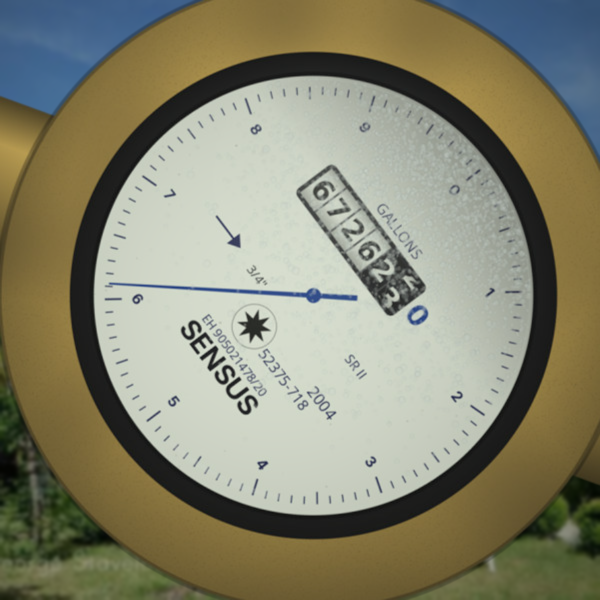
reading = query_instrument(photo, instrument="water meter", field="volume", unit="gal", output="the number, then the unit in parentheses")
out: 6726226.1 (gal)
